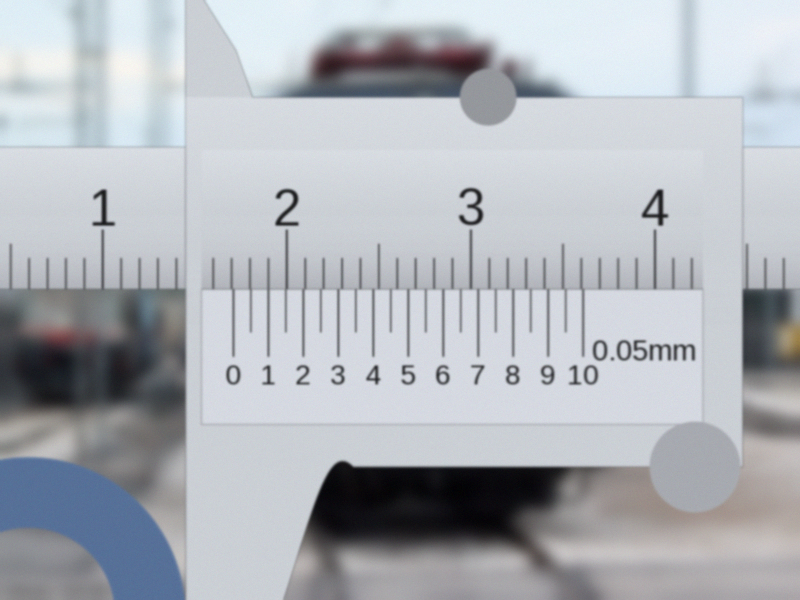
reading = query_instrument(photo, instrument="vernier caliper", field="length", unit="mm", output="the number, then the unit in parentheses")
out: 17.1 (mm)
